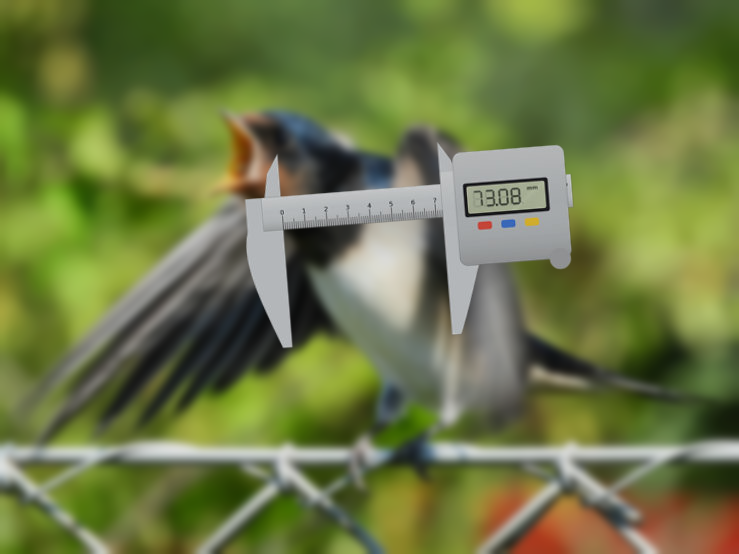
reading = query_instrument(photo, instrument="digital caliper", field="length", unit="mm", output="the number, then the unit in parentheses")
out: 73.08 (mm)
